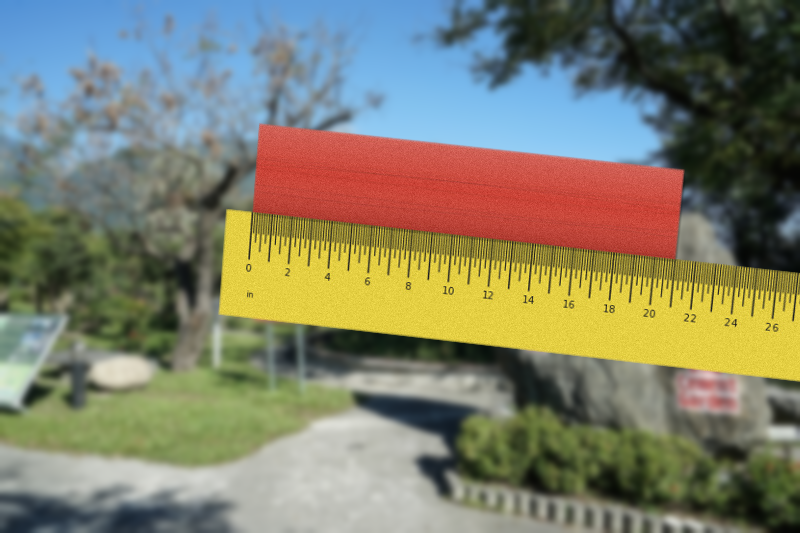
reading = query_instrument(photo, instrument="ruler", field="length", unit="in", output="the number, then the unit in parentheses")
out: 21 (in)
